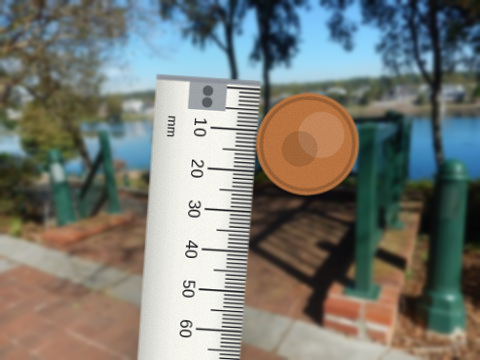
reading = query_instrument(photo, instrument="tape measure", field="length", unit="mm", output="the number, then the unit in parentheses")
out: 25 (mm)
